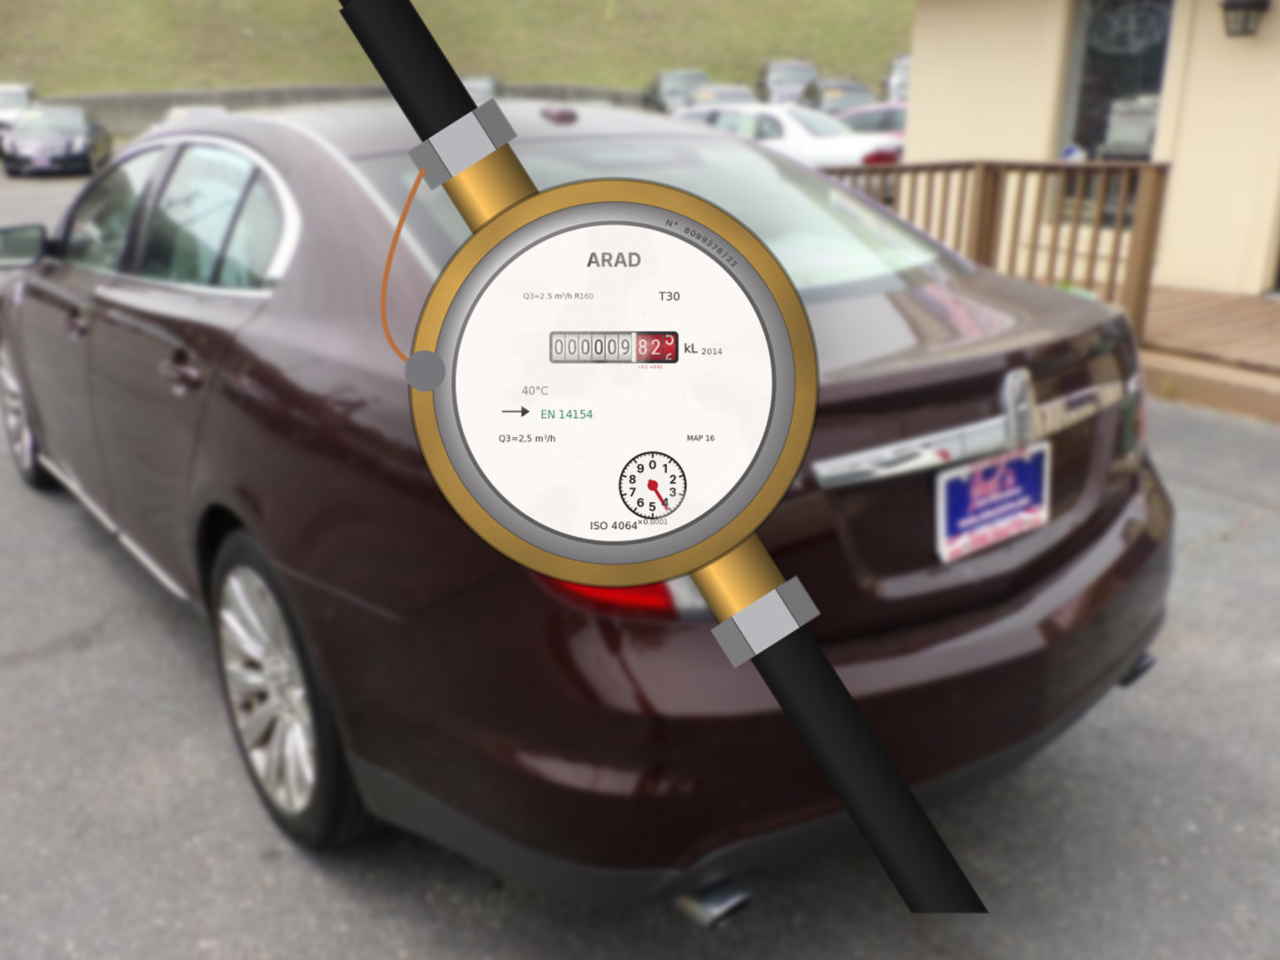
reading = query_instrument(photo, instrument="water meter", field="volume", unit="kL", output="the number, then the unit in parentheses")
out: 9.8254 (kL)
